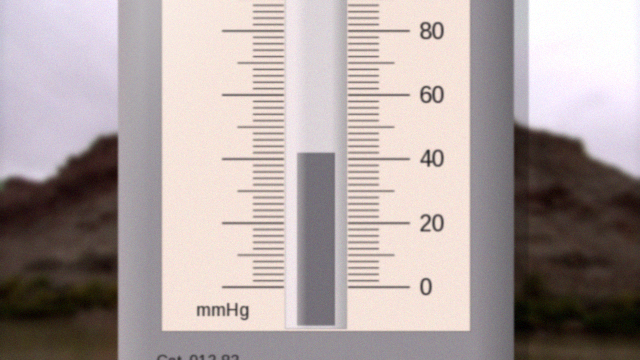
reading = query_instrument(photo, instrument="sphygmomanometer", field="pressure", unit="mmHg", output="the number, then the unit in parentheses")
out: 42 (mmHg)
